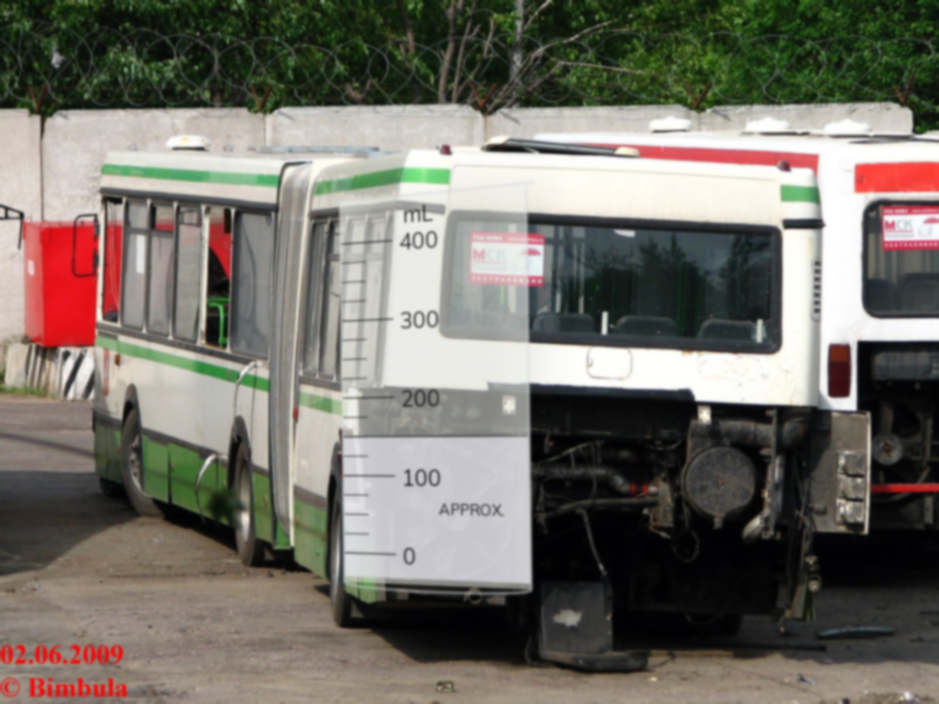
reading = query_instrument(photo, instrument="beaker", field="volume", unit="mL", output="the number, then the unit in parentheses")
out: 150 (mL)
